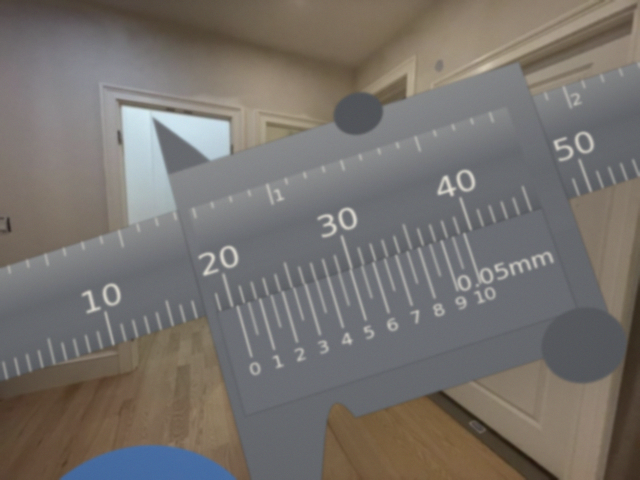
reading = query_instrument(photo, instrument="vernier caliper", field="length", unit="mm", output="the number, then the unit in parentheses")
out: 20.4 (mm)
